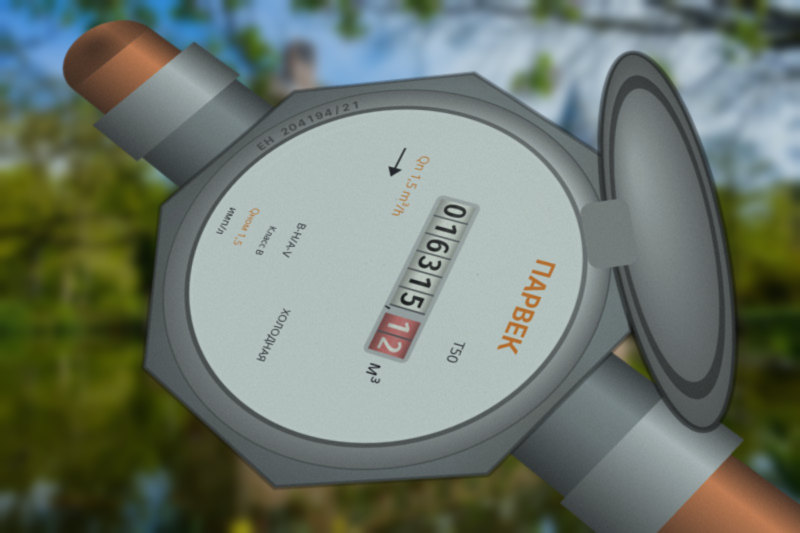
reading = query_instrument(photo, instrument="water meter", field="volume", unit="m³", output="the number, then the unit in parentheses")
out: 16315.12 (m³)
